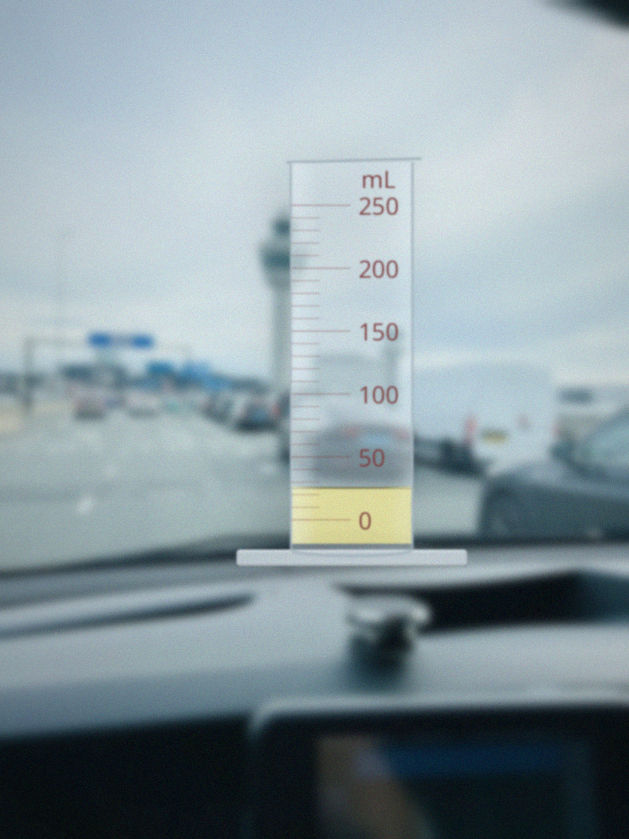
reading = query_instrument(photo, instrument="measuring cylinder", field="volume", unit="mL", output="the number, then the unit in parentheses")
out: 25 (mL)
